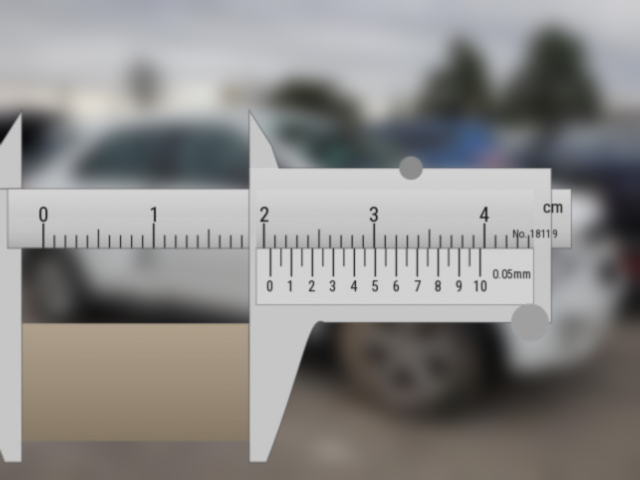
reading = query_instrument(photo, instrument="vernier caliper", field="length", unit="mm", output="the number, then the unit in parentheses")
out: 20.6 (mm)
